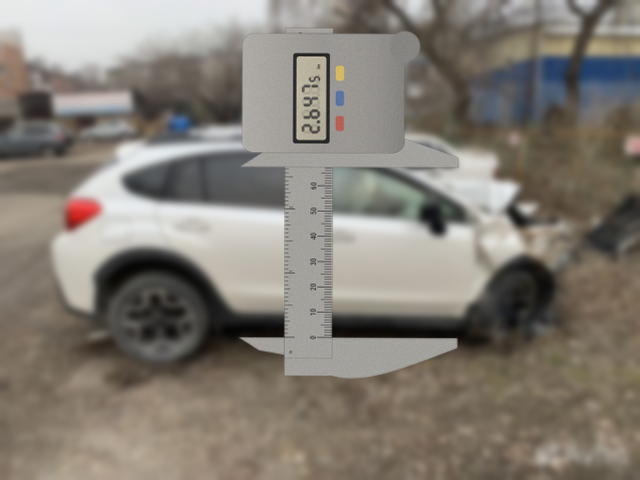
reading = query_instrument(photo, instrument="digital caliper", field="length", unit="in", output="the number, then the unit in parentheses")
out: 2.6475 (in)
